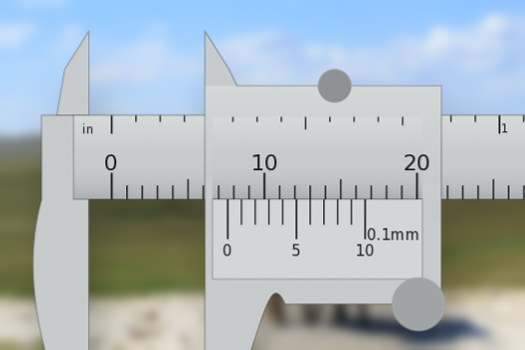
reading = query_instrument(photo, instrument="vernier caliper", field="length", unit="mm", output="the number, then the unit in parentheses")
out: 7.6 (mm)
